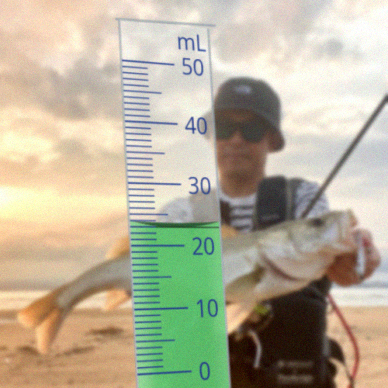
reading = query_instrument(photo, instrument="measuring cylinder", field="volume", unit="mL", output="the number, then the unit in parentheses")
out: 23 (mL)
